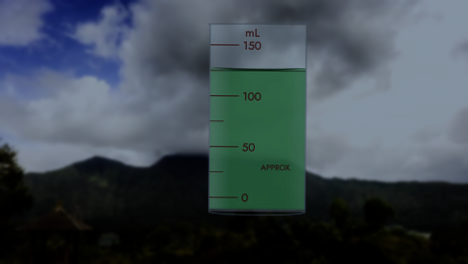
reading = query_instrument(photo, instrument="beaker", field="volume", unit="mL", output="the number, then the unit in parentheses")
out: 125 (mL)
